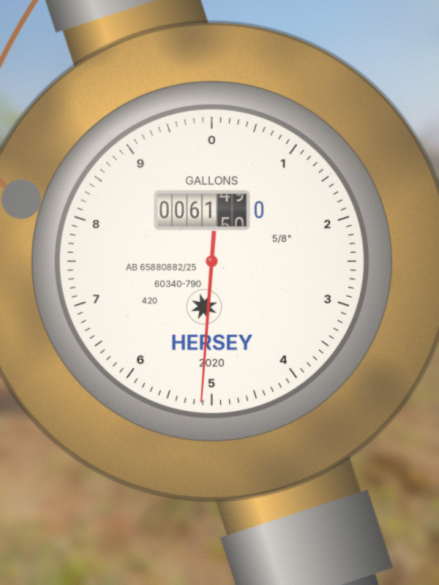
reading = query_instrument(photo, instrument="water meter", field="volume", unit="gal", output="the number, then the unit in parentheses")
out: 61495.1 (gal)
